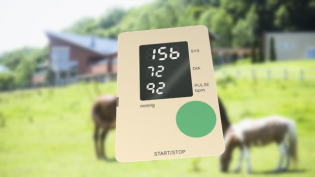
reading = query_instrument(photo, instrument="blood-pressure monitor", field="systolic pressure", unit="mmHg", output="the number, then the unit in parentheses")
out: 156 (mmHg)
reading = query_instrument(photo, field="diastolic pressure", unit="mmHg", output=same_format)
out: 72 (mmHg)
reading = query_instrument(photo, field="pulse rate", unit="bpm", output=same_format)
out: 92 (bpm)
